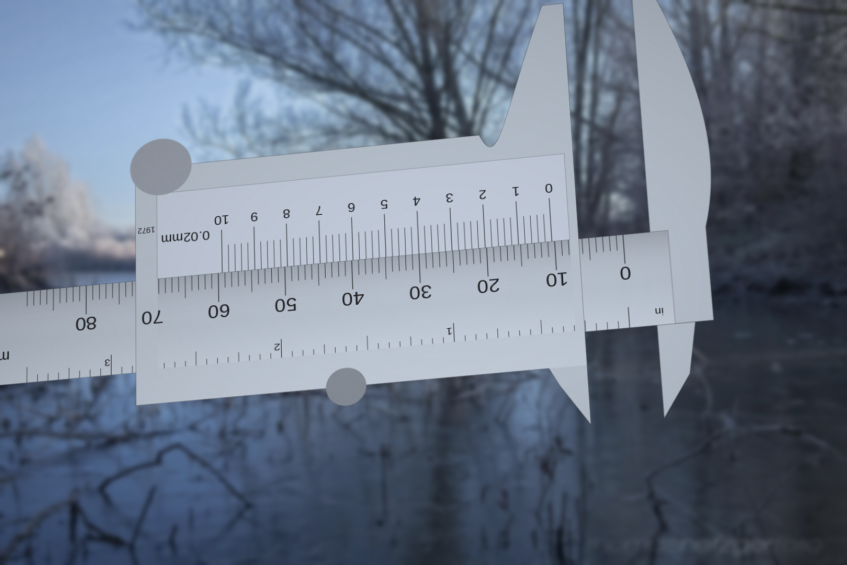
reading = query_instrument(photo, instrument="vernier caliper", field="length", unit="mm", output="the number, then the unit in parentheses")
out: 10.4 (mm)
